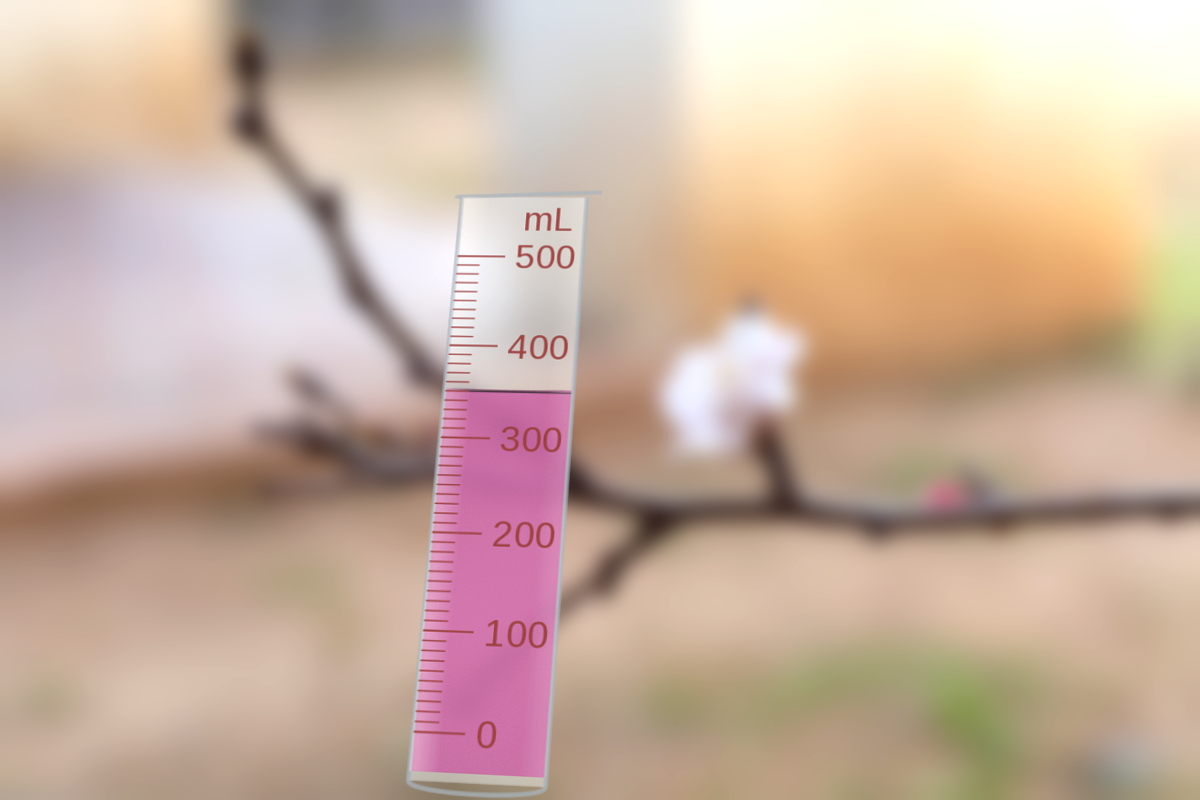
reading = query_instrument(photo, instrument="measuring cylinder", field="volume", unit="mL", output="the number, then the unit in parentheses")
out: 350 (mL)
